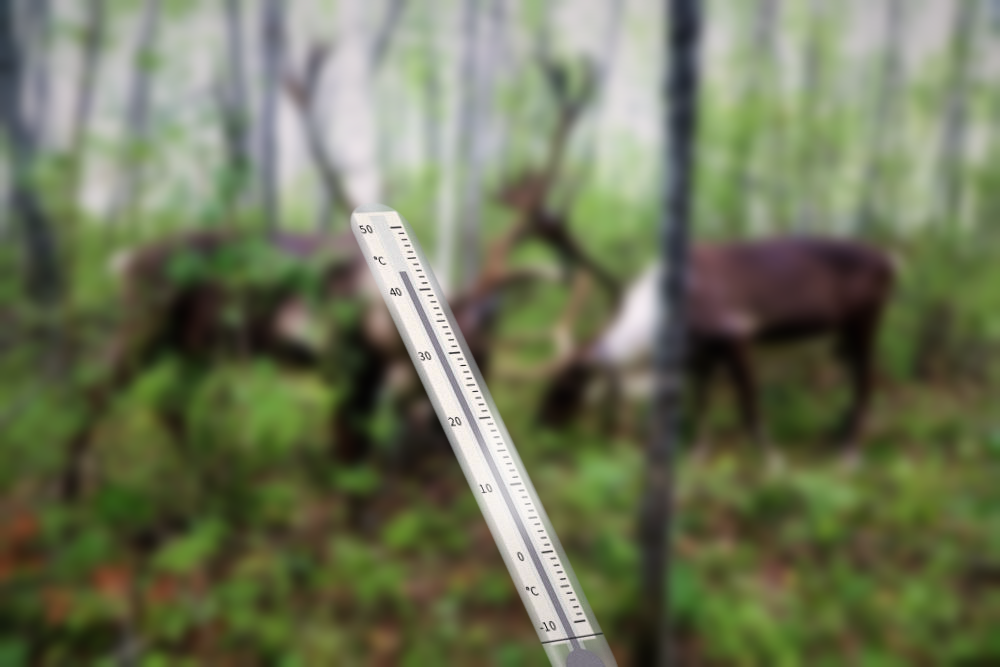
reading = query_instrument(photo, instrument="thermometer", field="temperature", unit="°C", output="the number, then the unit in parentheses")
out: 43 (°C)
